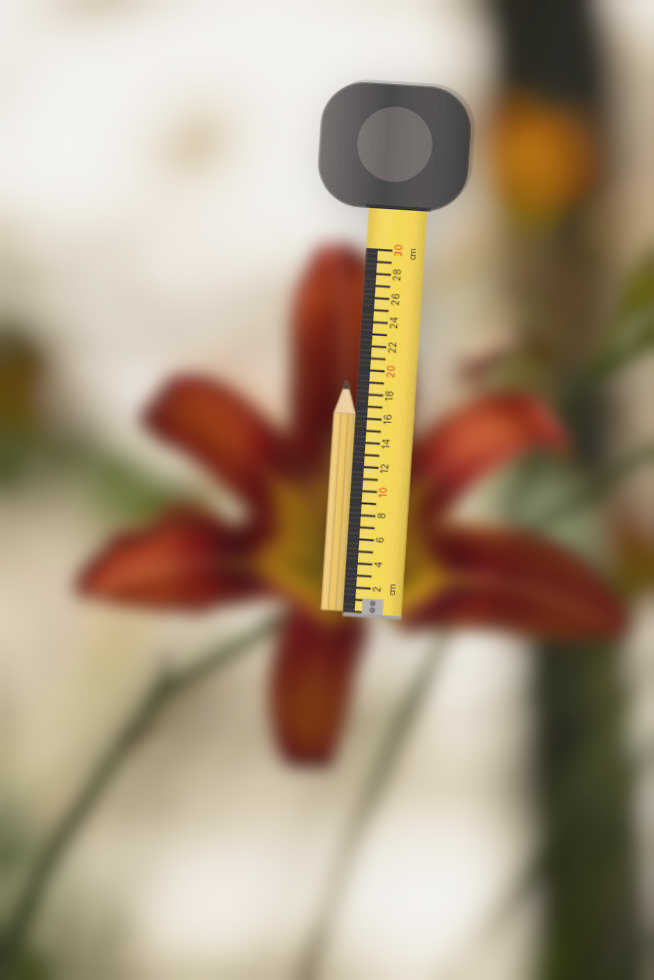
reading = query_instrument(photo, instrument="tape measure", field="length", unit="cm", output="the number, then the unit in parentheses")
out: 19 (cm)
